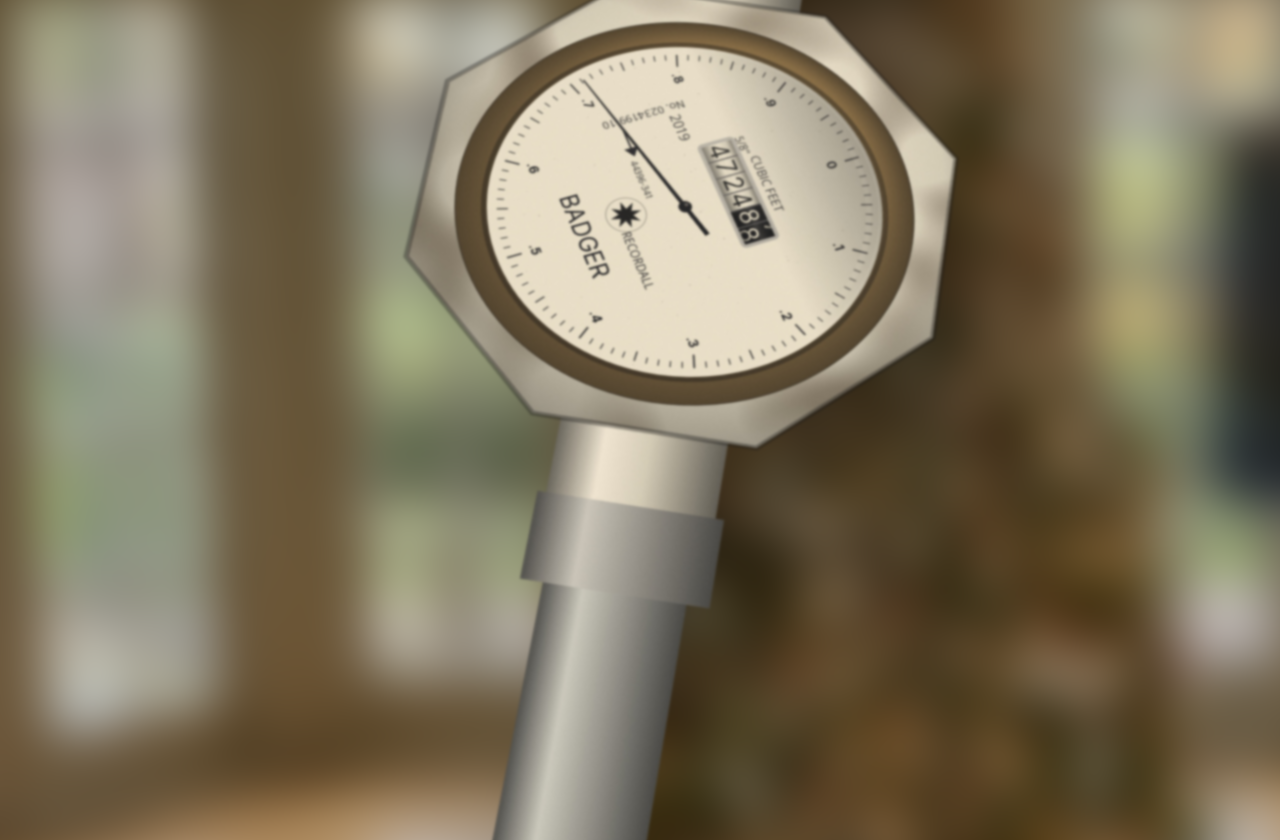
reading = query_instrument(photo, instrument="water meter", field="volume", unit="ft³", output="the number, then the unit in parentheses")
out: 472487.71 (ft³)
